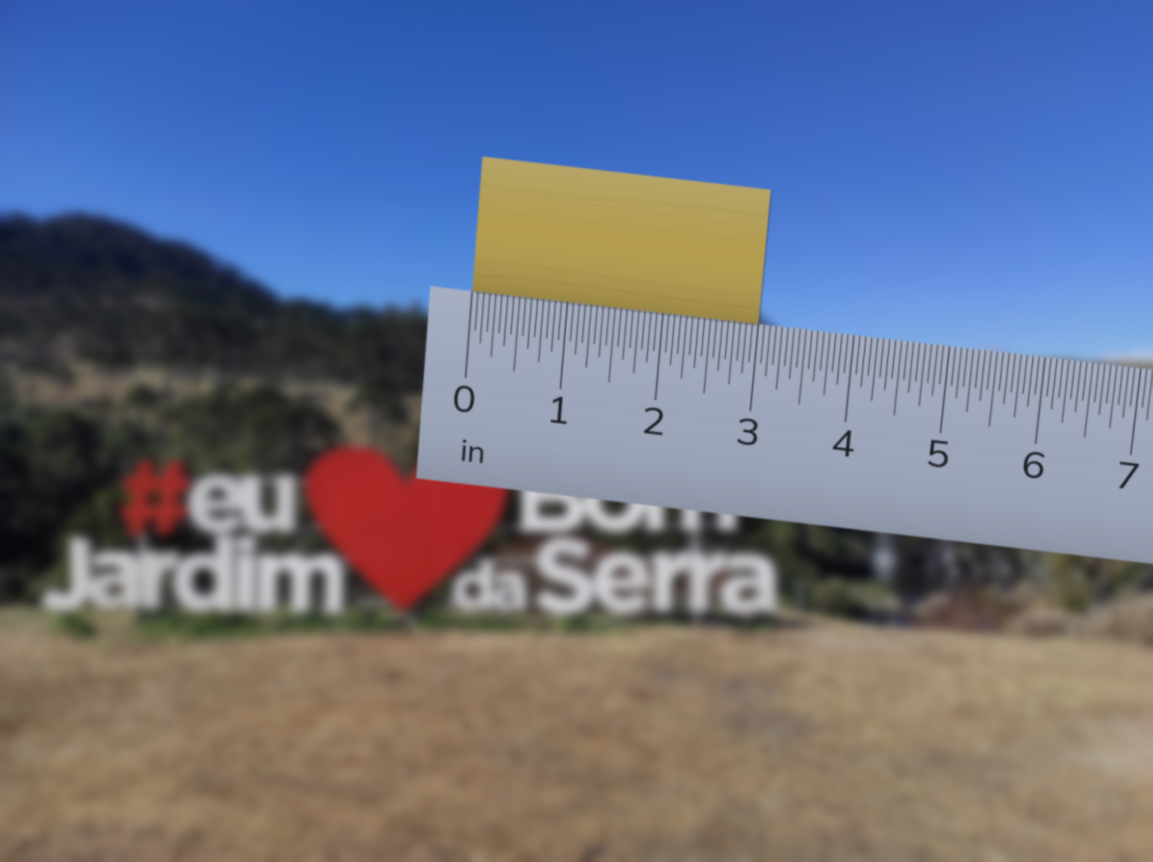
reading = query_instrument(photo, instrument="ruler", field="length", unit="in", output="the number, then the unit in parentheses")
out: 3 (in)
